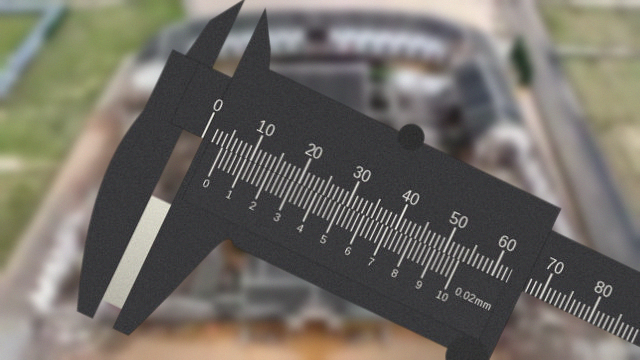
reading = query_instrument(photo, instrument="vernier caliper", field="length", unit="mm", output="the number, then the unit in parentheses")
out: 4.2 (mm)
